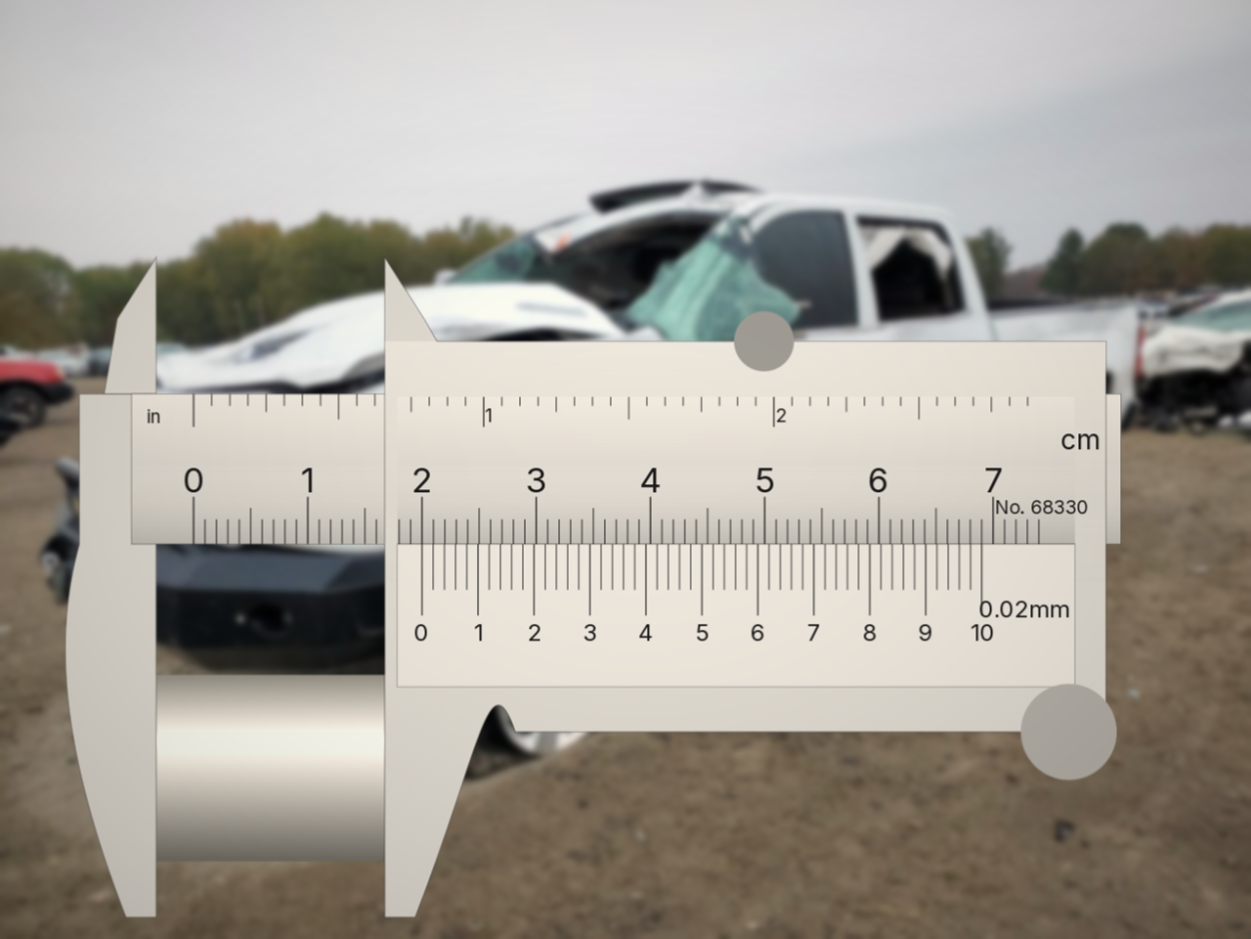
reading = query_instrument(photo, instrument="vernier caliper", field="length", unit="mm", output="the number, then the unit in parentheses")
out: 20.0 (mm)
